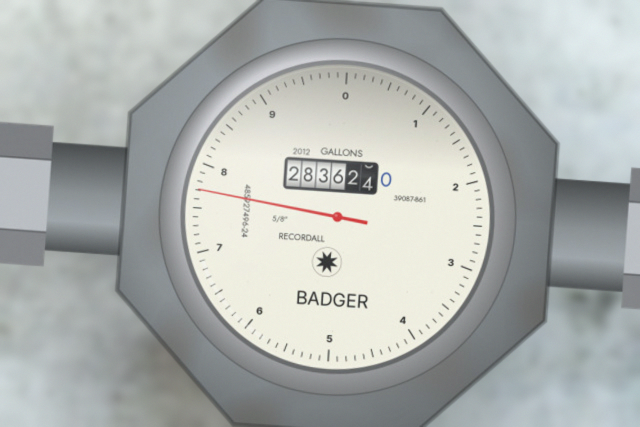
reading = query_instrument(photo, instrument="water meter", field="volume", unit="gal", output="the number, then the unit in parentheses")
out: 2836237.7 (gal)
